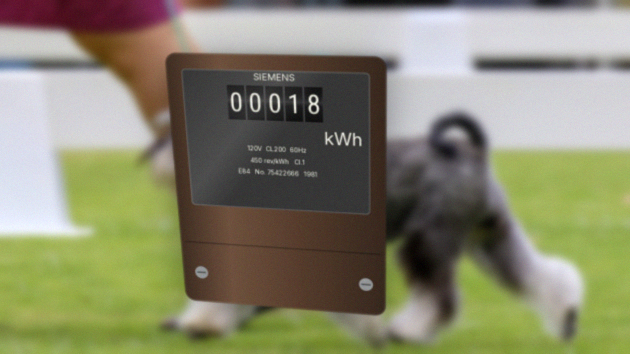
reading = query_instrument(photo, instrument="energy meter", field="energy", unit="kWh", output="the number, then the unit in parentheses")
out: 18 (kWh)
